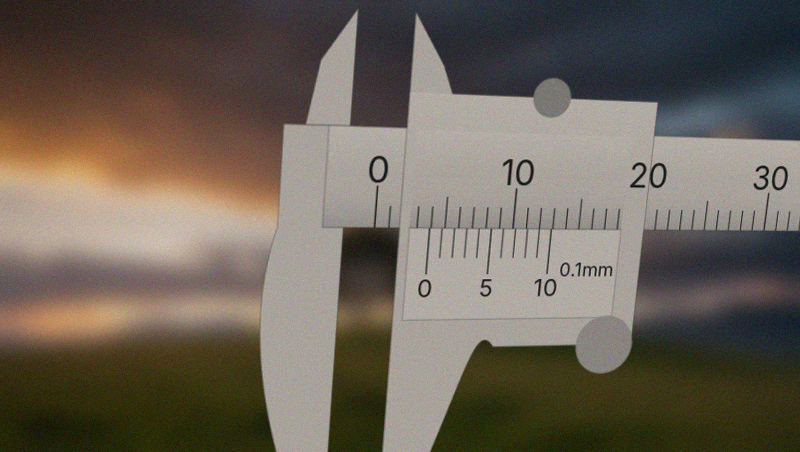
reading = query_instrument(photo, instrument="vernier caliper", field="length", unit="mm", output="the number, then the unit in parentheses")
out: 3.9 (mm)
